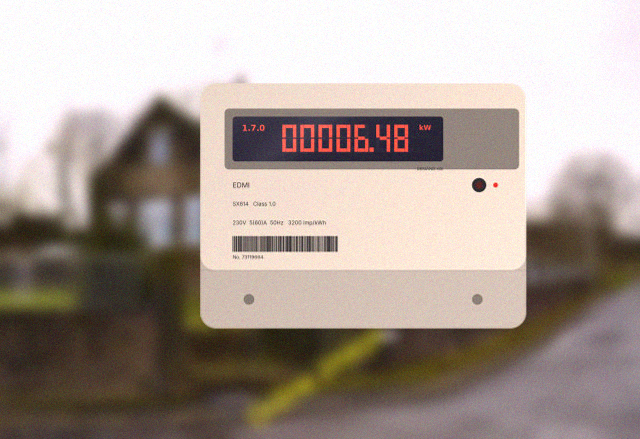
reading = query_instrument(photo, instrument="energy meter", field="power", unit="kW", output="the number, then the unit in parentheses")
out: 6.48 (kW)
